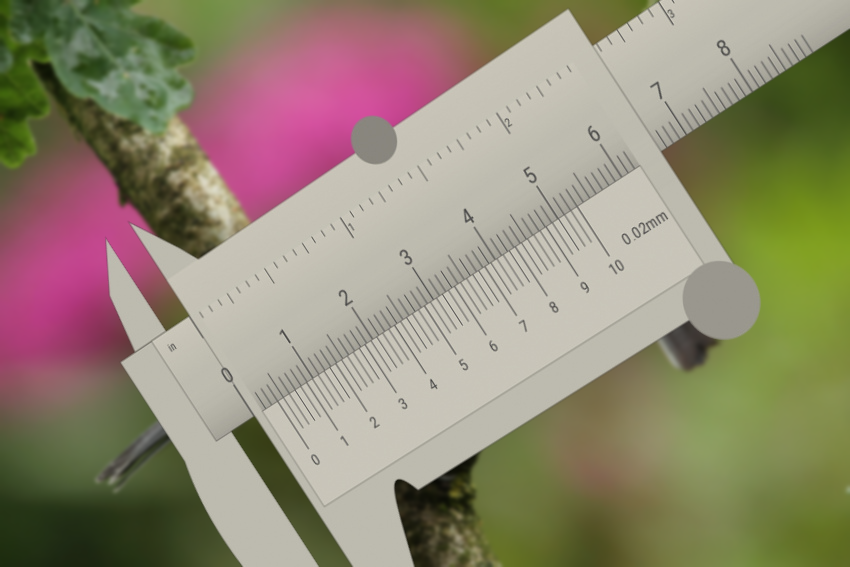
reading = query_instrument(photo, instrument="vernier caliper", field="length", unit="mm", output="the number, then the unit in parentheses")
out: 4.0 (mm)
